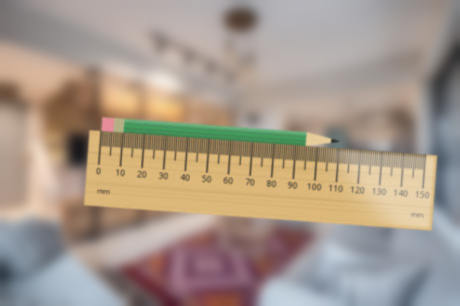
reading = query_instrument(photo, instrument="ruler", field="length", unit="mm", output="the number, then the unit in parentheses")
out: 110 (mm)
